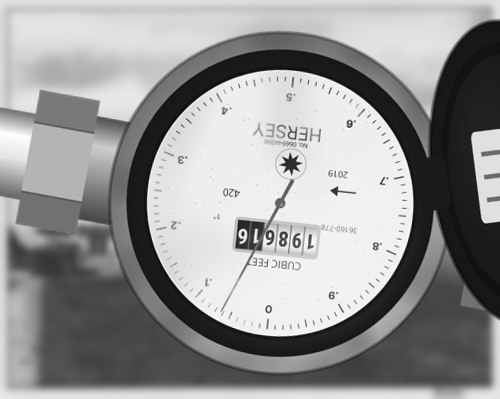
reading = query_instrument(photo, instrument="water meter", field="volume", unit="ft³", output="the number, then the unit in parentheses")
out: 198616.06 (ft³)
